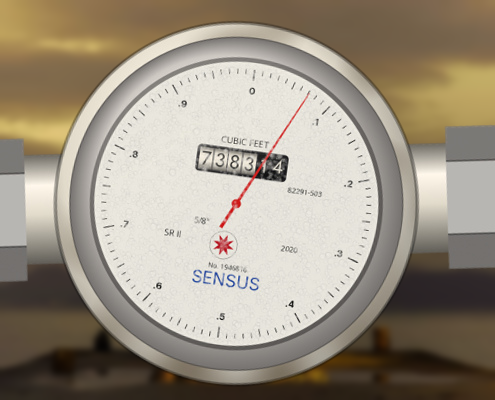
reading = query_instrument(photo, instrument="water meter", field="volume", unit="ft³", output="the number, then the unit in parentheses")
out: 738314.07 (ft³)
